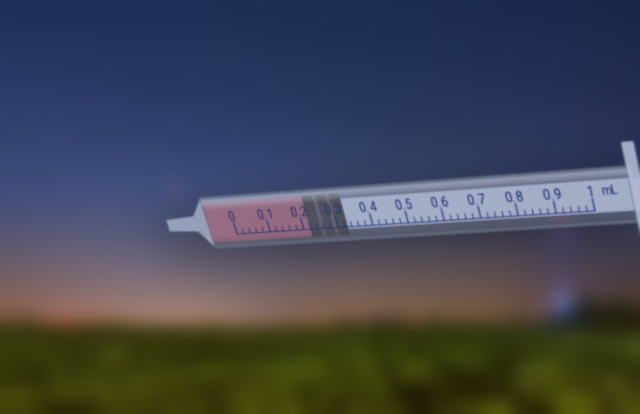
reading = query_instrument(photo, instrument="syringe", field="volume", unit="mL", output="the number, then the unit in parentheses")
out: 0.22 (mL)
